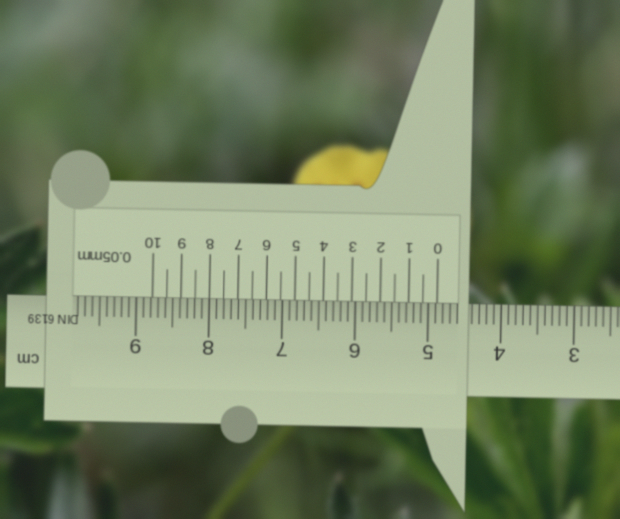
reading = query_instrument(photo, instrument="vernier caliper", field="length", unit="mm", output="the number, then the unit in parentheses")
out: 48.8 (mm)
